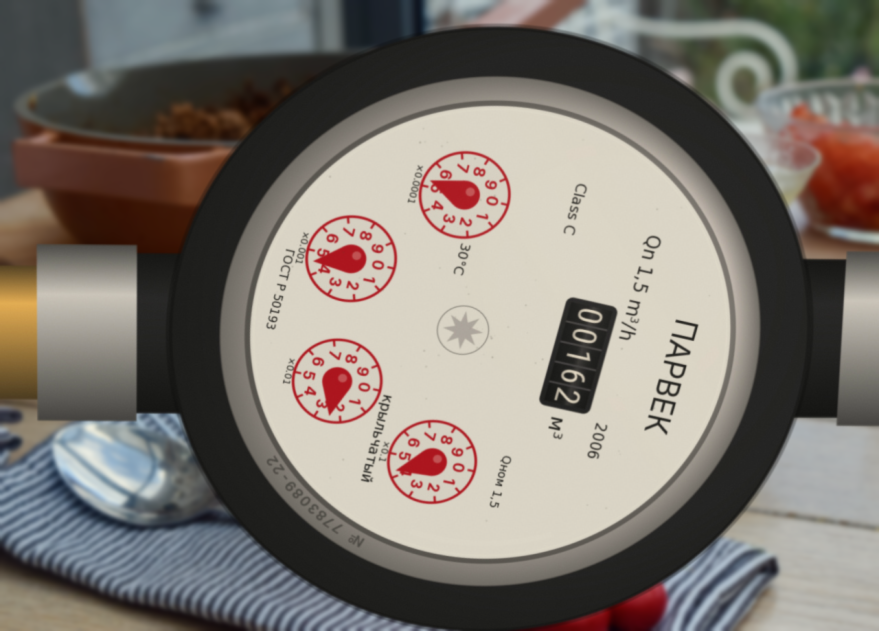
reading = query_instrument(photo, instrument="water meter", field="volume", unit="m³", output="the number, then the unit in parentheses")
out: 162.4245 (m³)
